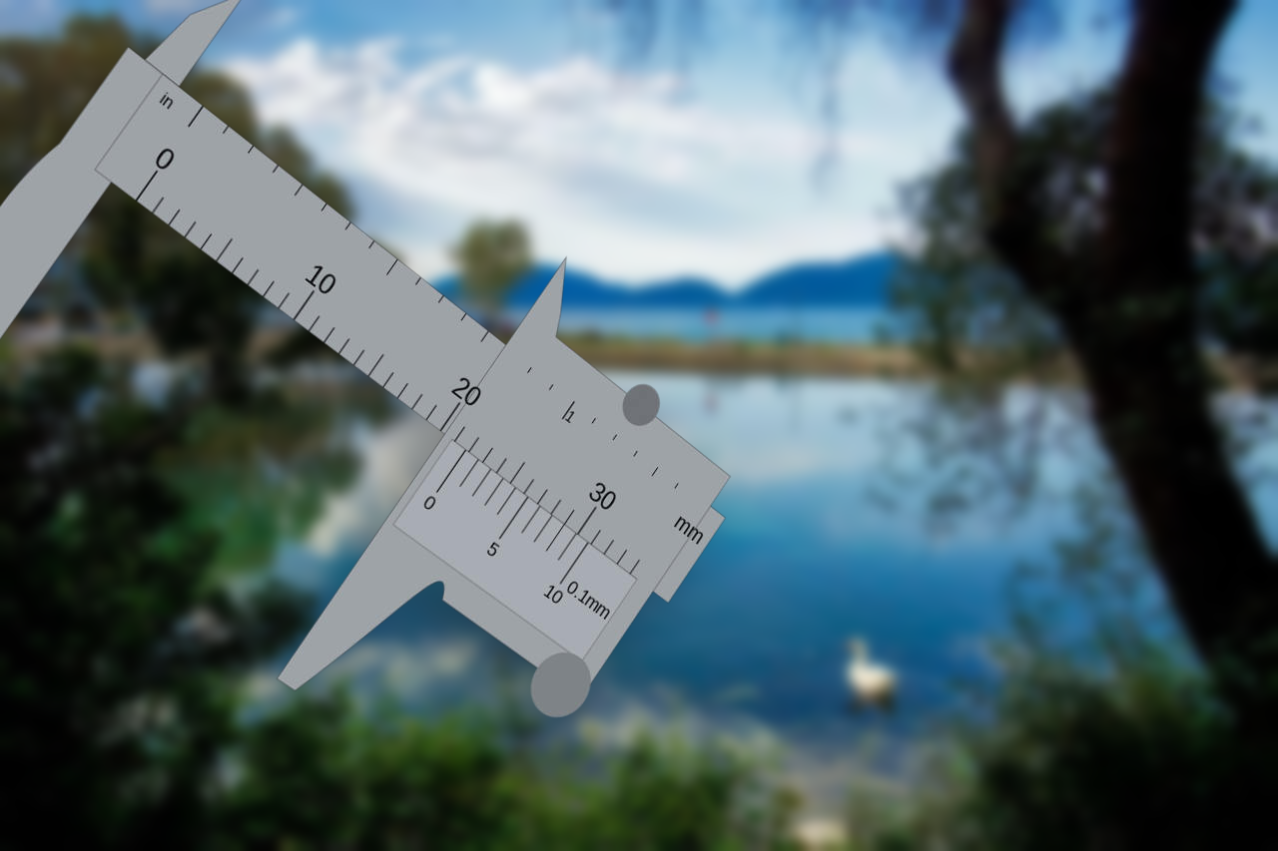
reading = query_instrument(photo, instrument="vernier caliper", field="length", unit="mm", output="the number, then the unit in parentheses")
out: 21.8 (mm)
